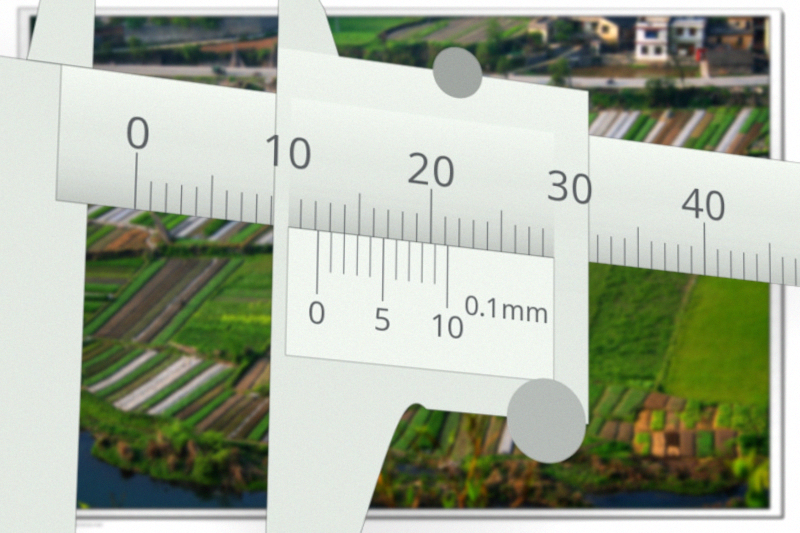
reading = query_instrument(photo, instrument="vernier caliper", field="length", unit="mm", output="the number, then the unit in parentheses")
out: 12.2 (mm)
